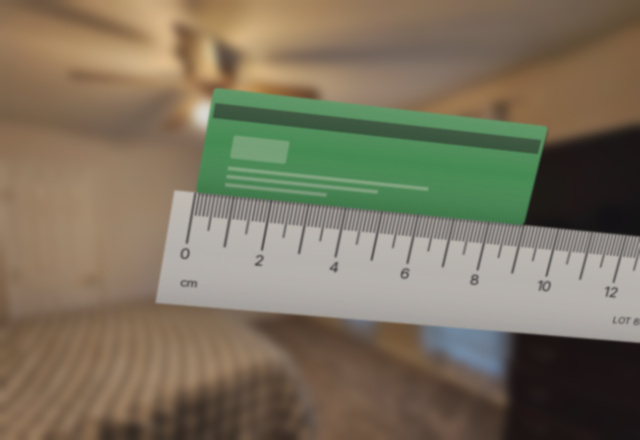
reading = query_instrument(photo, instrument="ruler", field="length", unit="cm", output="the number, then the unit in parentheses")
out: 9 (cm)
